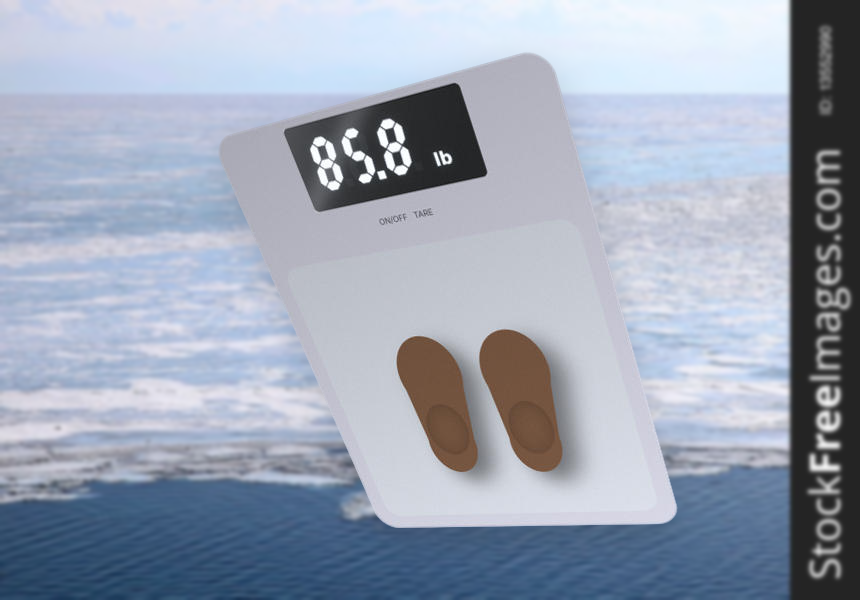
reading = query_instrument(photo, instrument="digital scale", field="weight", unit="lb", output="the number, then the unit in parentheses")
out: 85.8 (lb)
